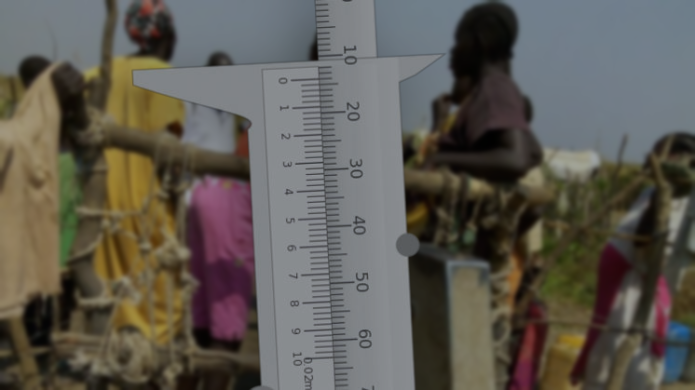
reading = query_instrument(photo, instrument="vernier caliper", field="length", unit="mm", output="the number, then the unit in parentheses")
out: 14.0 (mm)
